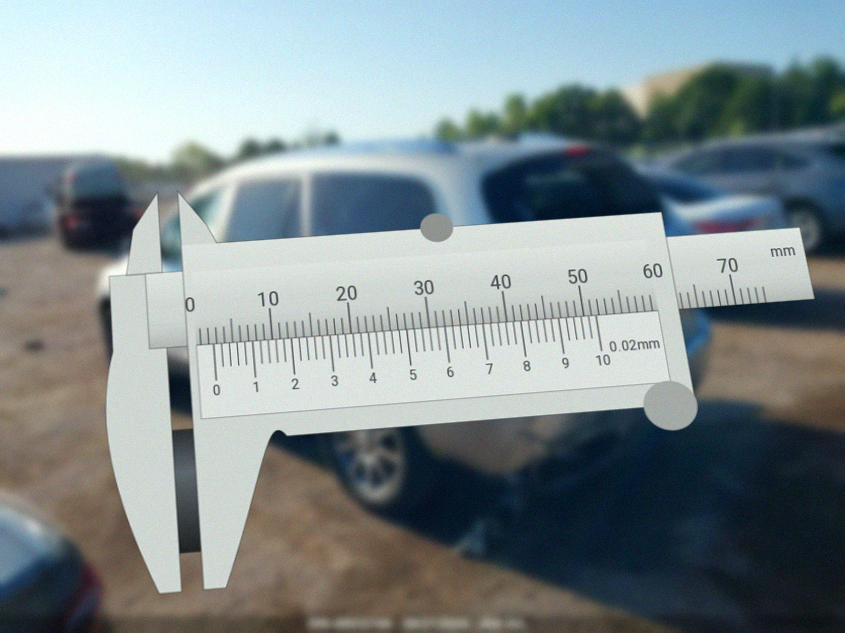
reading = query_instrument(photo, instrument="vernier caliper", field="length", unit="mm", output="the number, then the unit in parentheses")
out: 2.6 (mm)
